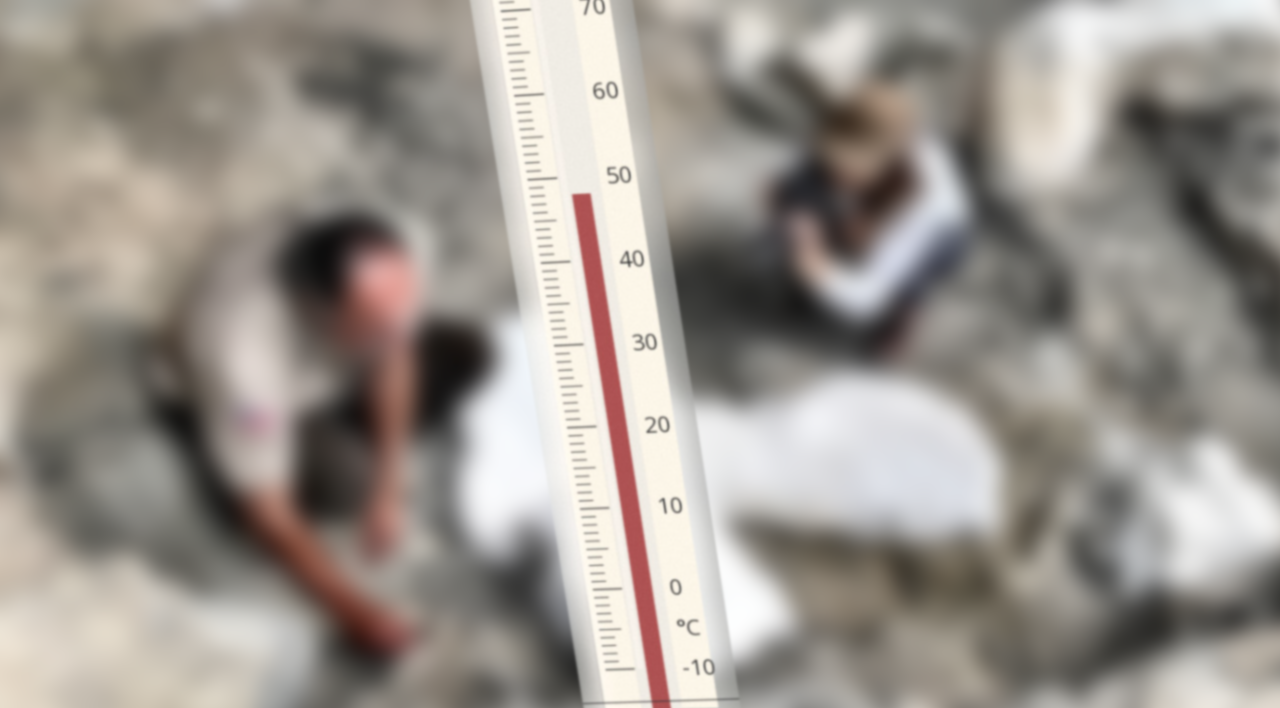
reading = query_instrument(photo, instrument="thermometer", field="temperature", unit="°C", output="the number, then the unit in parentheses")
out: 48 (°C)
